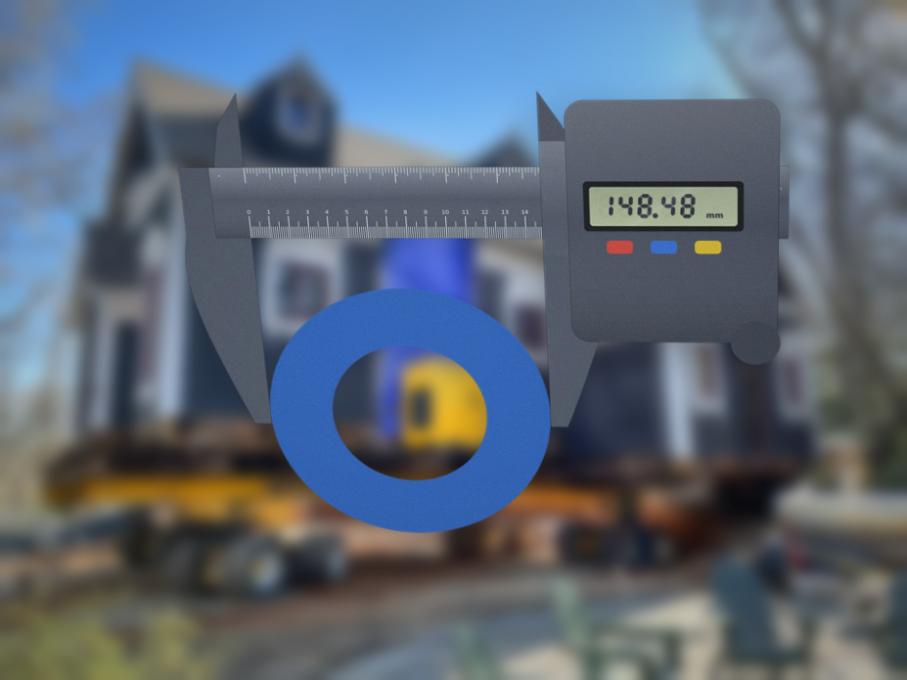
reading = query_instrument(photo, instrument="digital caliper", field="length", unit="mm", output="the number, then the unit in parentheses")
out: 148.48 (mm)
